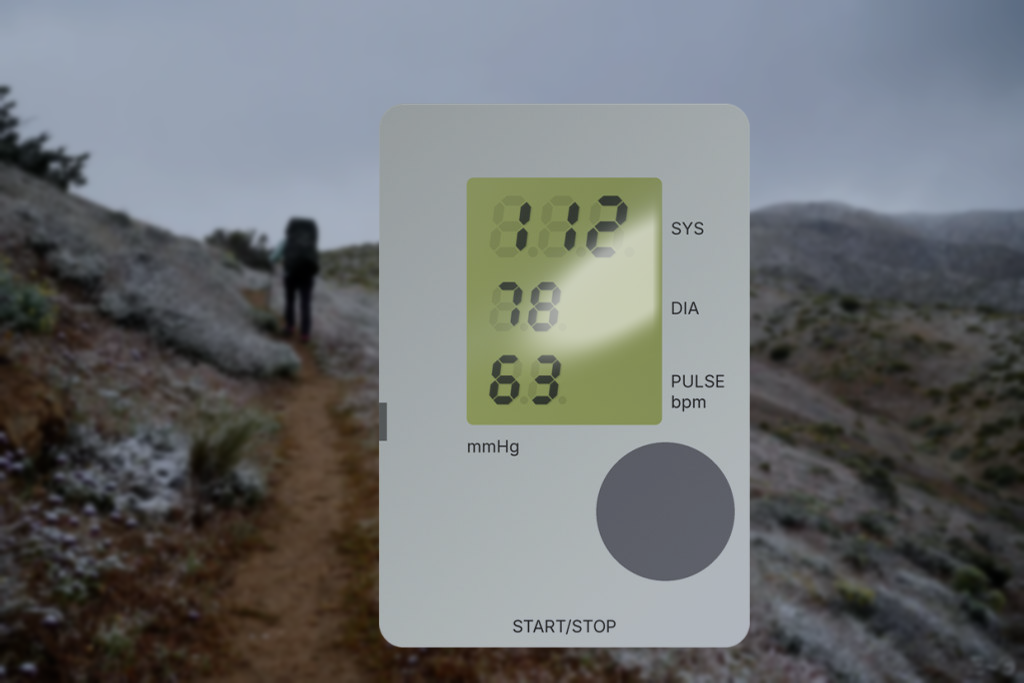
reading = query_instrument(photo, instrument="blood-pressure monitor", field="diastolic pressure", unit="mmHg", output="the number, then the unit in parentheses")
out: 78 (mmHg)
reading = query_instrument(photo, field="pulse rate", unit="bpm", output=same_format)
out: 63 (bpm)
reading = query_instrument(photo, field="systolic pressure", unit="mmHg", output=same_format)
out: 112 (mmHg)
